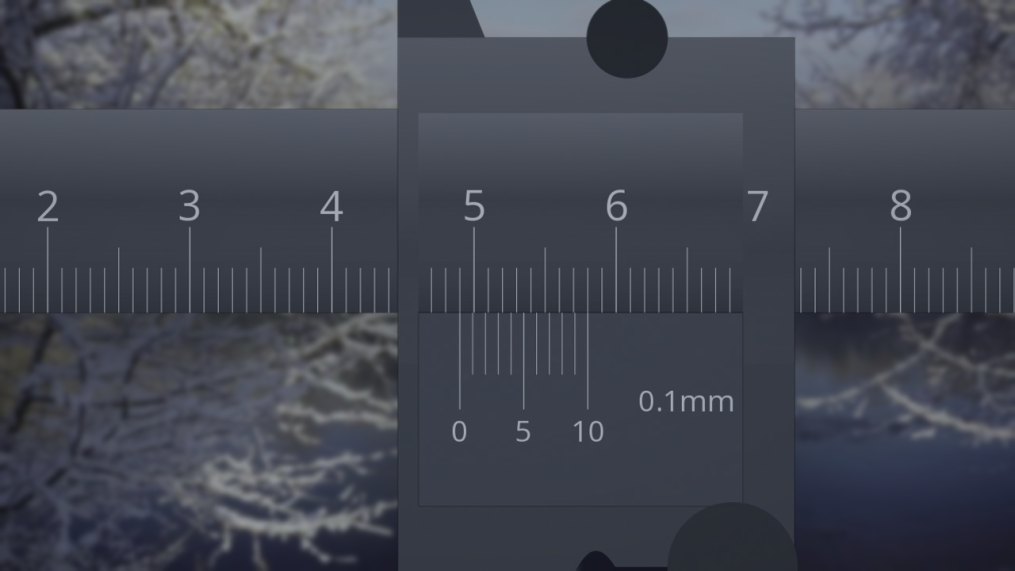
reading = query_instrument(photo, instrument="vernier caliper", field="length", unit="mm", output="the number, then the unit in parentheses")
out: 49.0 (mm)
